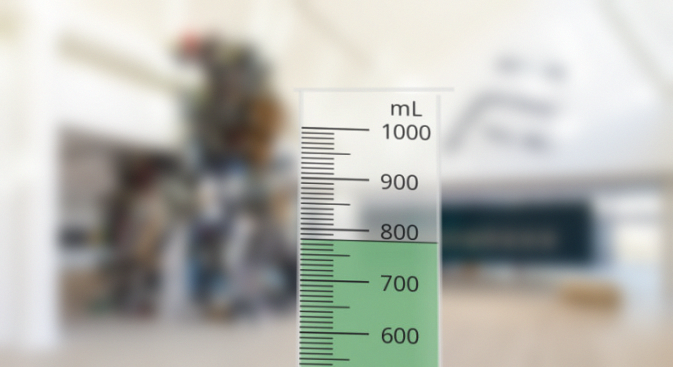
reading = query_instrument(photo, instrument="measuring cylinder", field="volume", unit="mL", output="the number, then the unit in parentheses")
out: 780 (mL)
